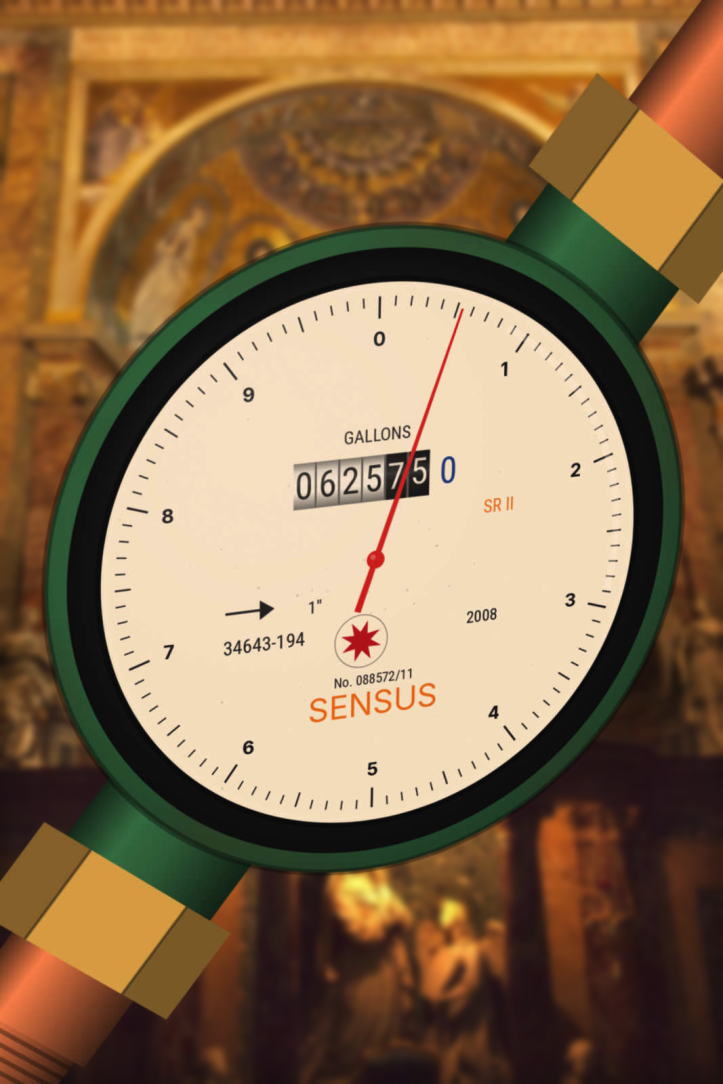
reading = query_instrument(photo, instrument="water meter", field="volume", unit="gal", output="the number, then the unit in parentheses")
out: 625750.5 (gal)
